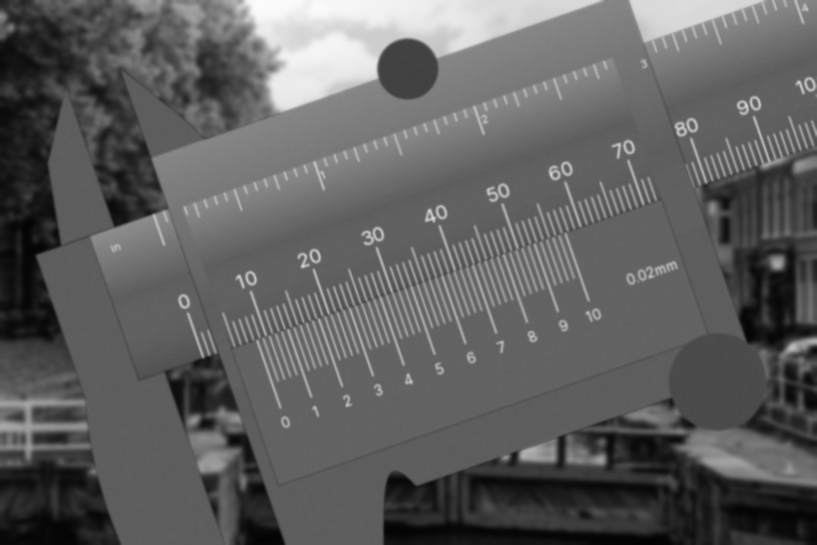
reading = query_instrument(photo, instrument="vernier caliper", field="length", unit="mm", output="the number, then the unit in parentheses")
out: 8.5 (mm)
